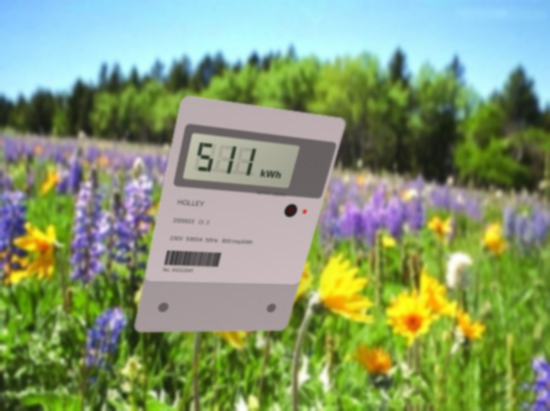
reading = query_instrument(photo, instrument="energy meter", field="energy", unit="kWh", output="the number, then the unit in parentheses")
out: 511 (kWh)
